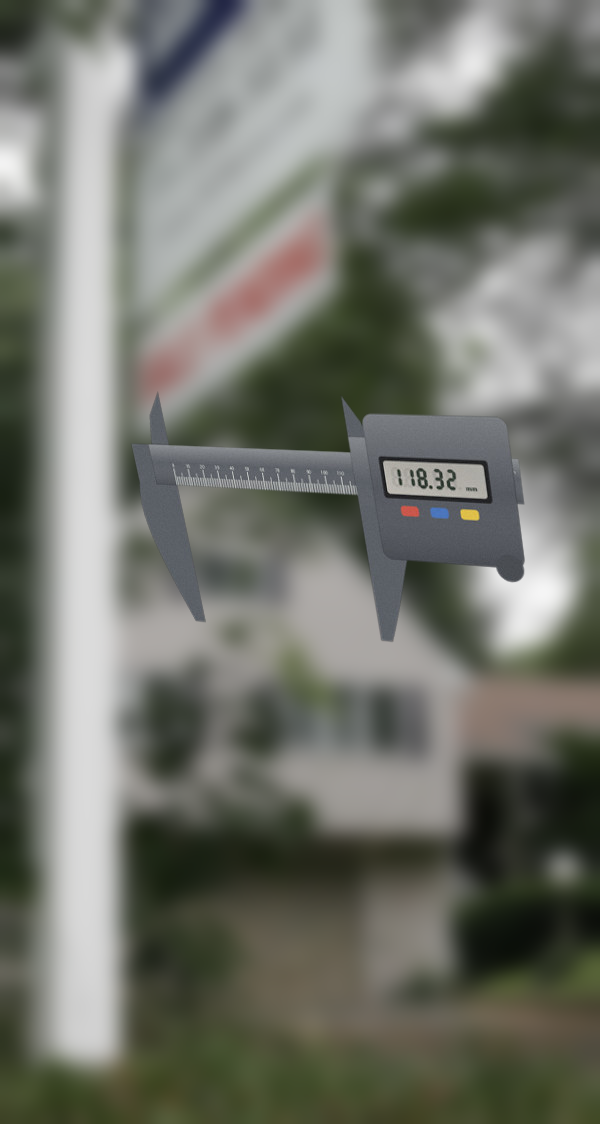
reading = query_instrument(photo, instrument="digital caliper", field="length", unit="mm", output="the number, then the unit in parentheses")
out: 118.32 (mm)
